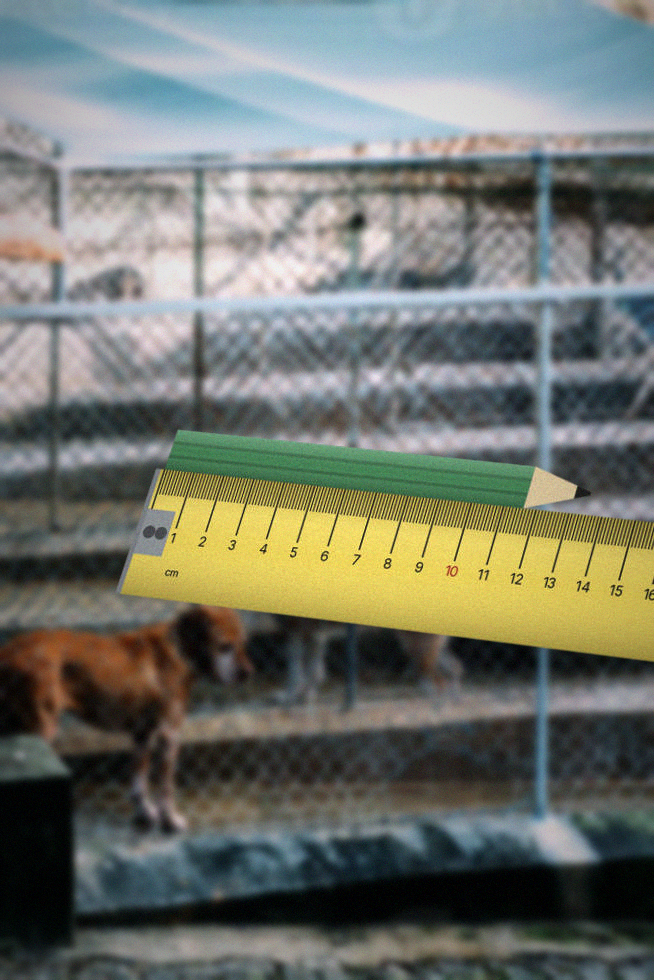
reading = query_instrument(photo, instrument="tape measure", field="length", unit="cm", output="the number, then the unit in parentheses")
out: 13.5 (cm)
